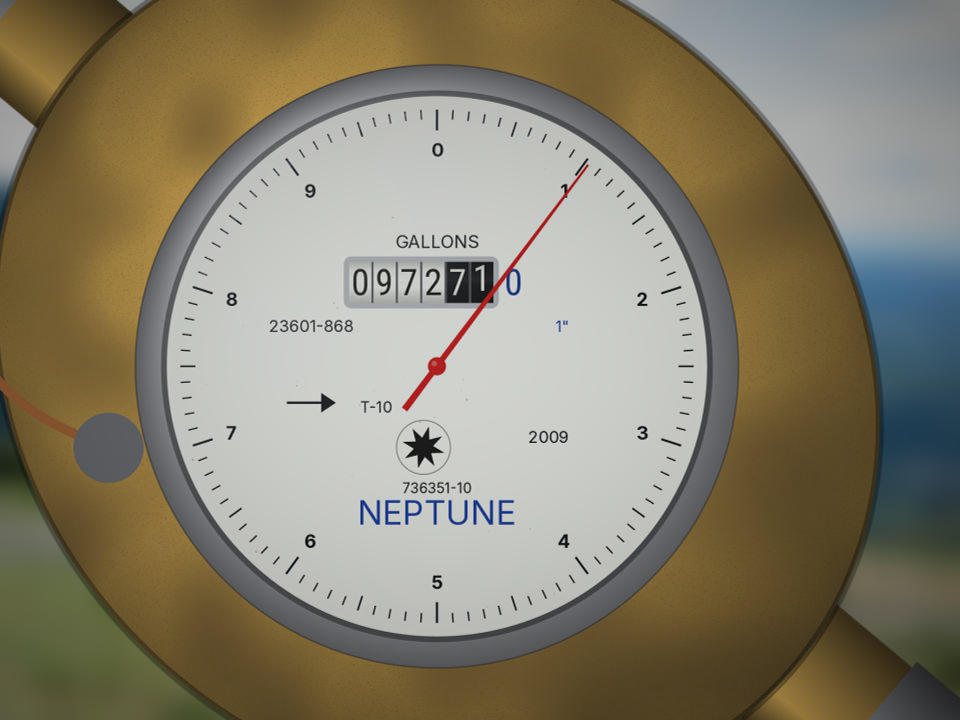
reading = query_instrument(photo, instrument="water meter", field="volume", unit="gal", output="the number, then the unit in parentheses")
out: 972711.0 (gal)
